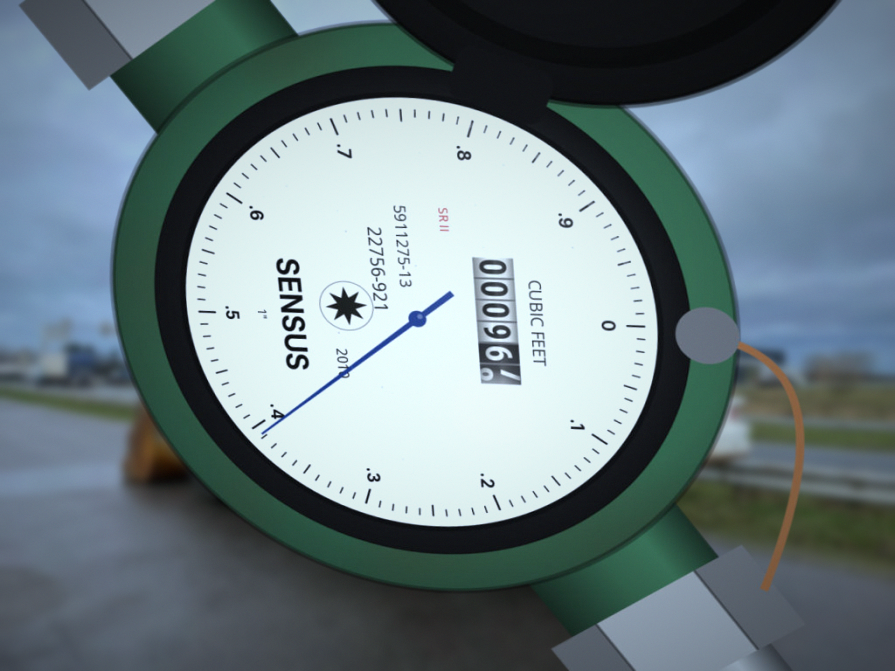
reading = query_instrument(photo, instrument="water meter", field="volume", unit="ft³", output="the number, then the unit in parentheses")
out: 967.39 (ft³)
